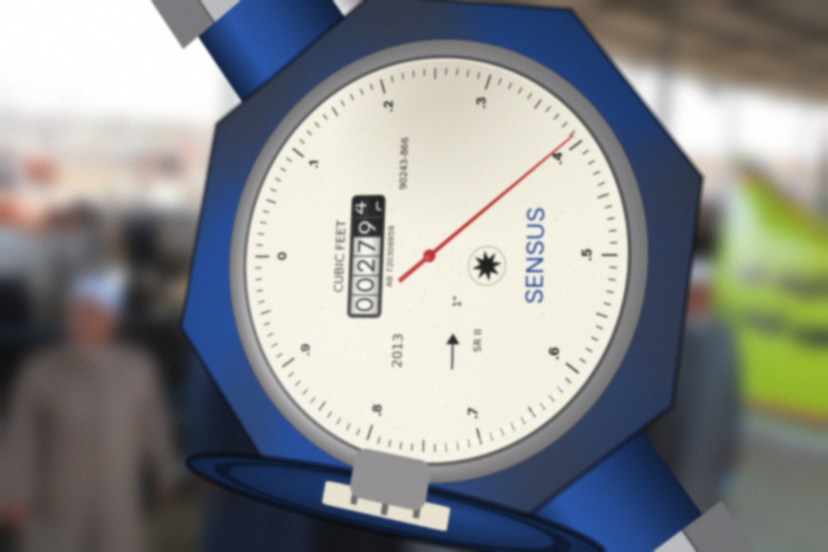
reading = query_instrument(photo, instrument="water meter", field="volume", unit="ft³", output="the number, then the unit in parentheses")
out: 2794.39 (ft³)
